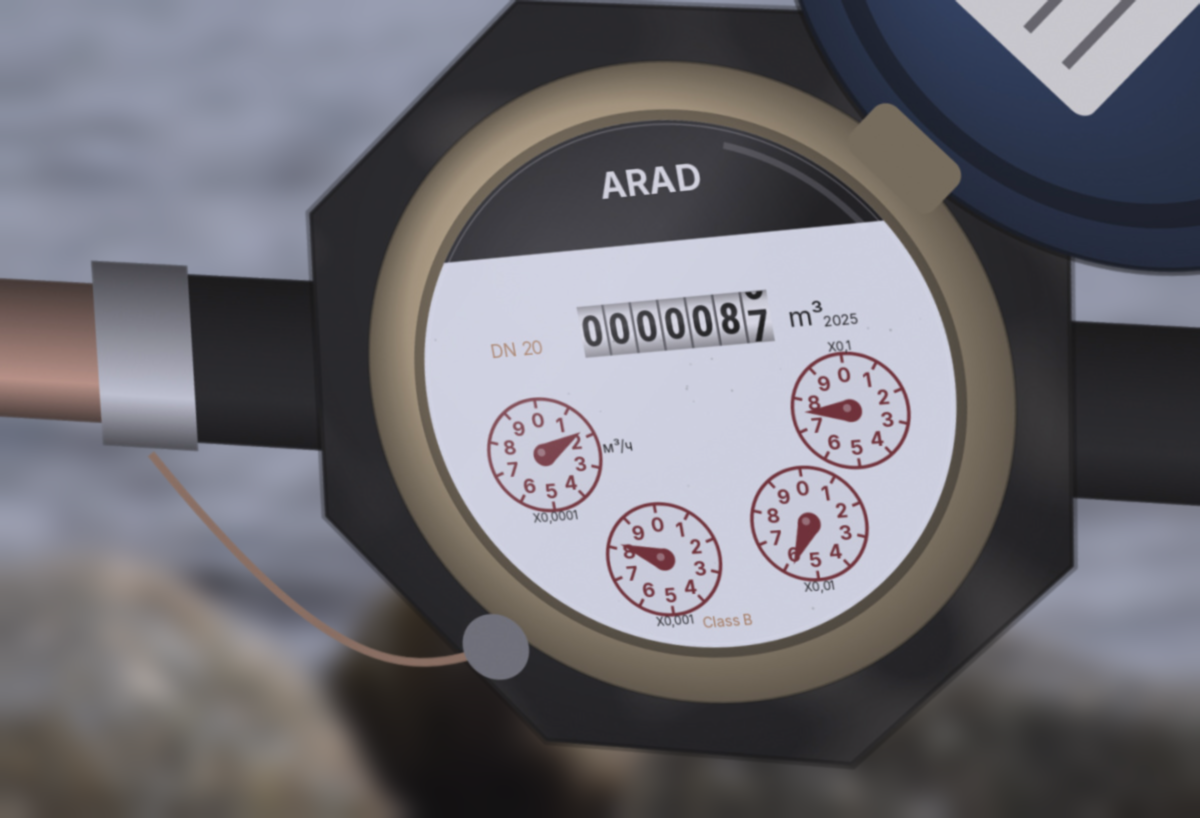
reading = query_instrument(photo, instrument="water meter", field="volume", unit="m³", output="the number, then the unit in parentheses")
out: 86.7581 (m³)
